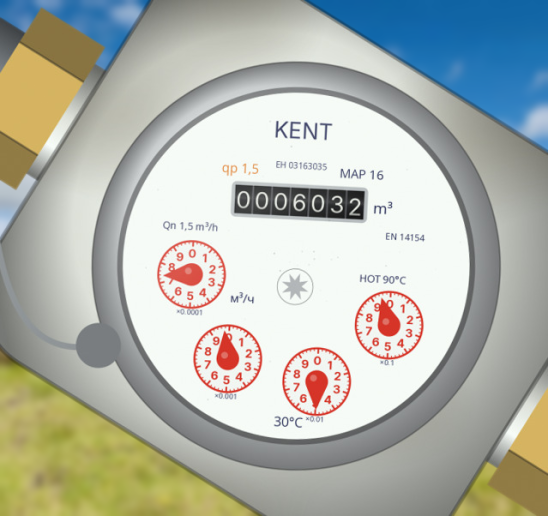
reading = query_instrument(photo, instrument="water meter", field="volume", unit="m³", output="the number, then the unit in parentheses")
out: 6031.9497 (m³)
